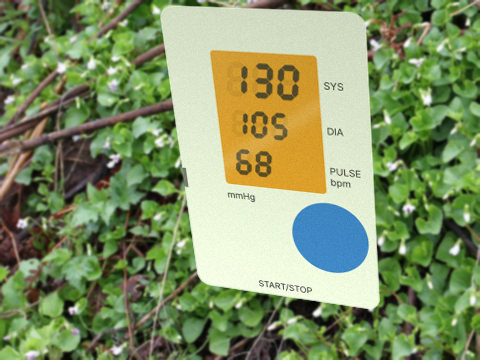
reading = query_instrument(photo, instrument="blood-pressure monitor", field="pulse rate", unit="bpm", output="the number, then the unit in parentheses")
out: 68 (bpm)
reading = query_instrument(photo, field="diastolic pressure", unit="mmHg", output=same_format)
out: 105 (mmHg)
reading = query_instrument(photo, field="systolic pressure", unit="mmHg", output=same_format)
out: 130 (mmHg)
